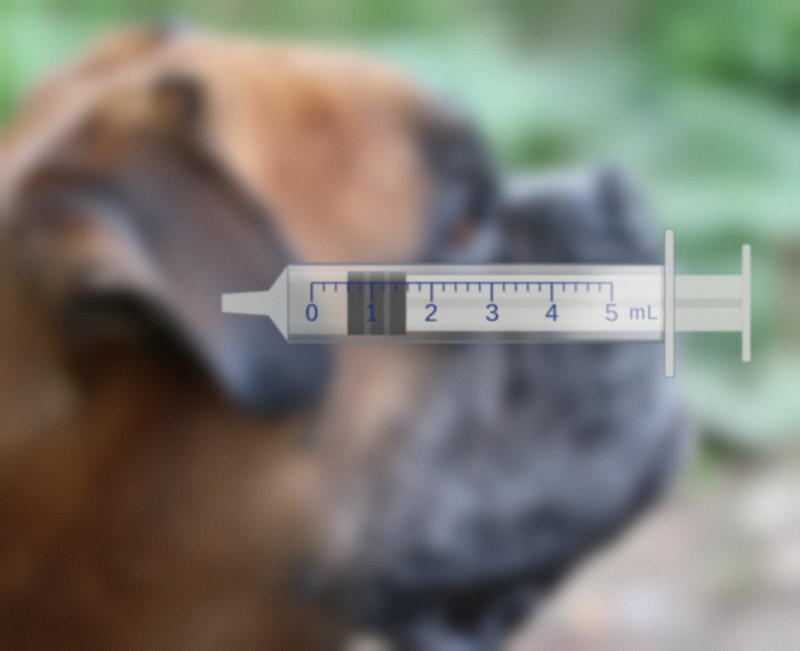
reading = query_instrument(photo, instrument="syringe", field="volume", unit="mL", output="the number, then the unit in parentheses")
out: 0.6 (mL)
